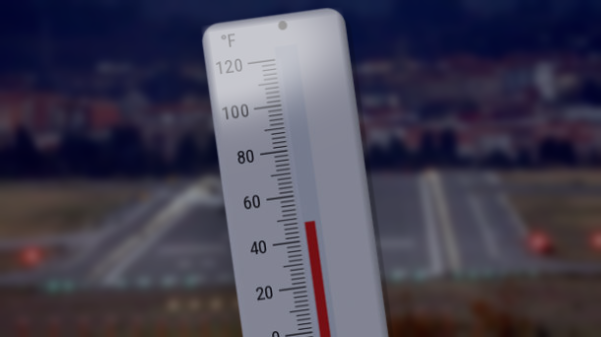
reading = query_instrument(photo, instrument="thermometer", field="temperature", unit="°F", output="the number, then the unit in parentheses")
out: 48 (°F)
